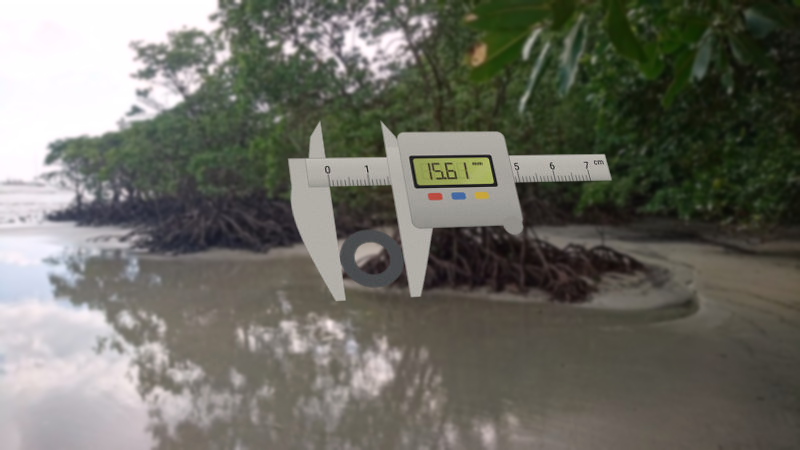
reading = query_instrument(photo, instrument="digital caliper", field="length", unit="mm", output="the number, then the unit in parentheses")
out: 15.61 (mm)
